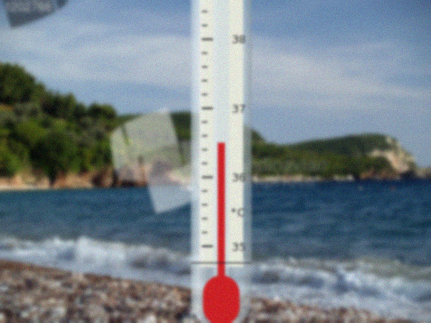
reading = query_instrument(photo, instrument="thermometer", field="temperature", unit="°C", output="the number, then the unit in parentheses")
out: 36.5 (°C)
